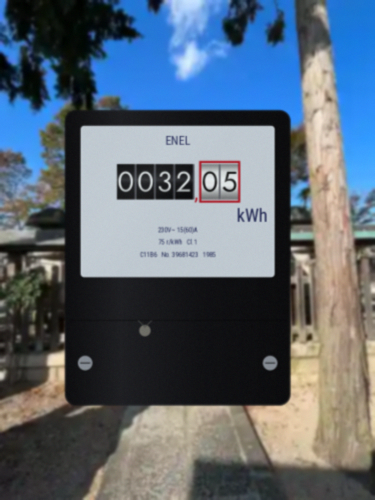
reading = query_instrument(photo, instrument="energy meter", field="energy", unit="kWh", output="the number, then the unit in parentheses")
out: 32.05 (kWh)
